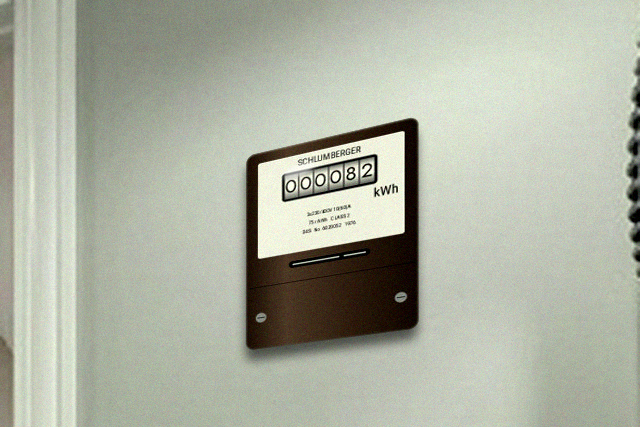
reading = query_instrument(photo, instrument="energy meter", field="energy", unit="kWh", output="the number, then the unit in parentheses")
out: 82 (kWh)
